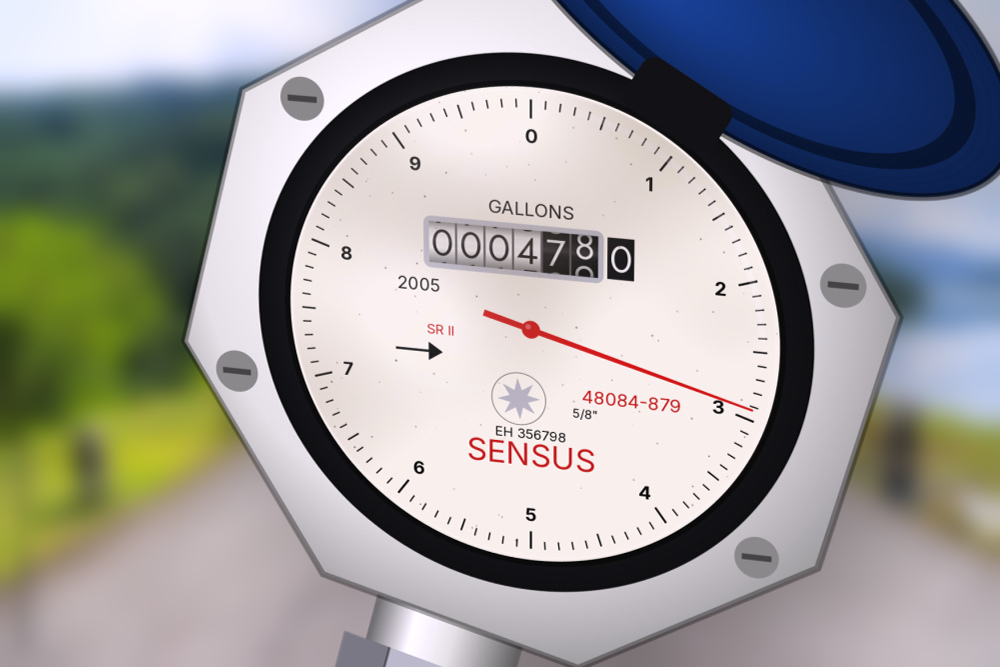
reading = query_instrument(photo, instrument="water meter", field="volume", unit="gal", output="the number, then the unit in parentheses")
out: 4782.9 (gal)
